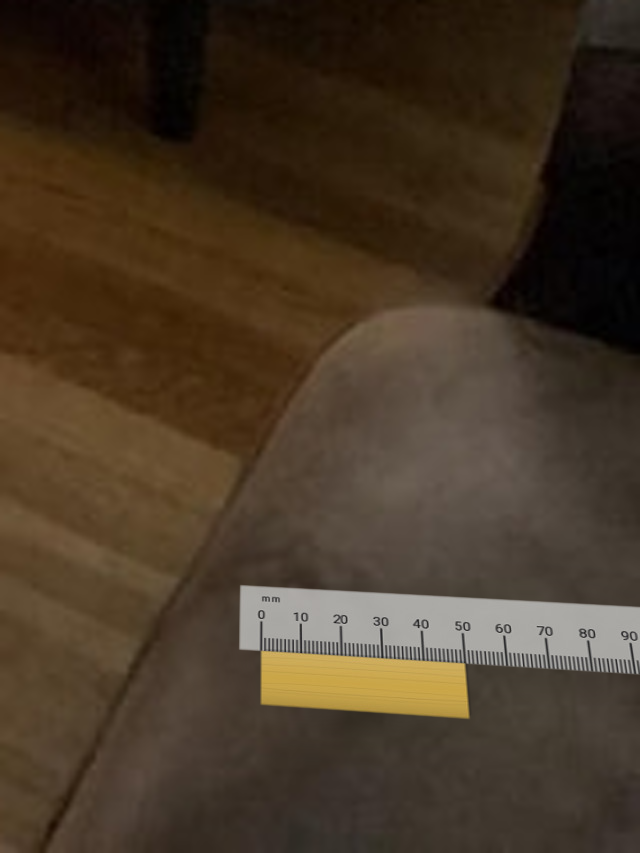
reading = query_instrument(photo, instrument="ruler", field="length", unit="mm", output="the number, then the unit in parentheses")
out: 50 (mm)
